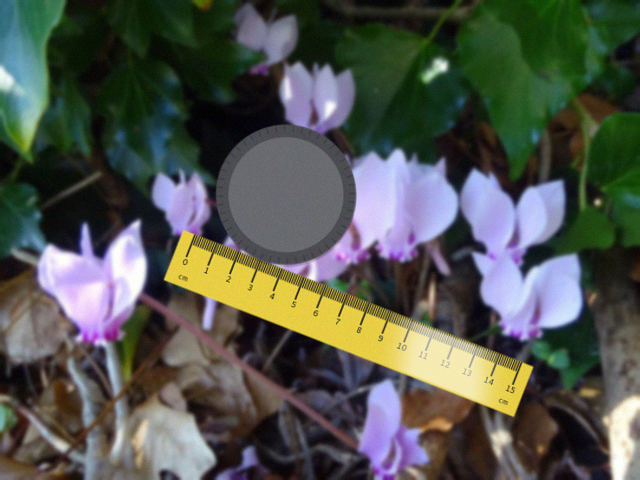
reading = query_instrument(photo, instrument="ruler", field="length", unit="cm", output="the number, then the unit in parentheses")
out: 6 (cm)
